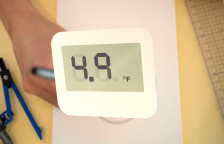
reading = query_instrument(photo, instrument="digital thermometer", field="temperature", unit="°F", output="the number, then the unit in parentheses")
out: 4.9 (°F)
